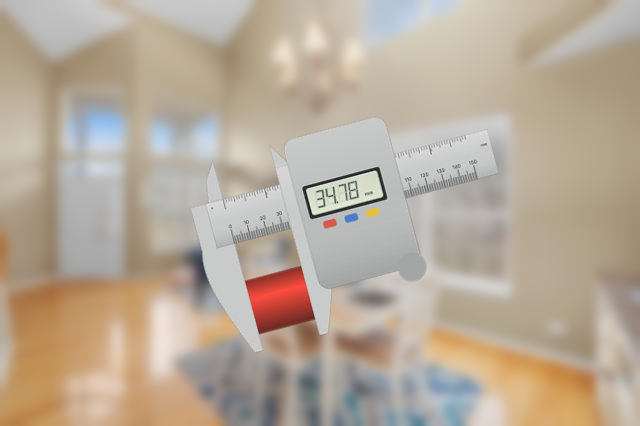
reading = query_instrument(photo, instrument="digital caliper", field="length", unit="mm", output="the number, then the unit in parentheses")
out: 34.78 (mm)
